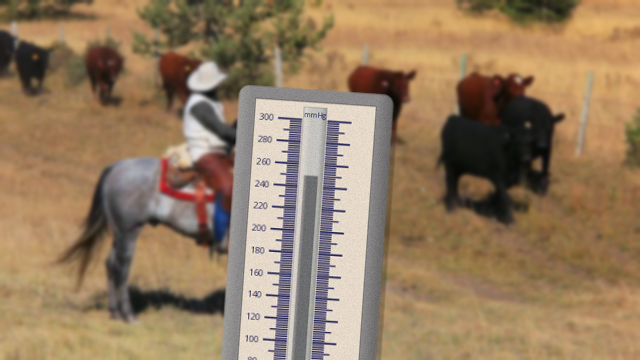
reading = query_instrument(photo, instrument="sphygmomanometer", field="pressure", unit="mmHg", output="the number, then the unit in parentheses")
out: 250 (mmHg)
